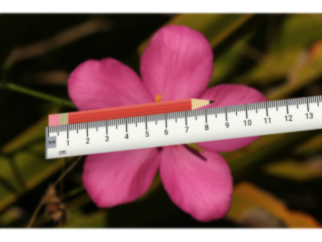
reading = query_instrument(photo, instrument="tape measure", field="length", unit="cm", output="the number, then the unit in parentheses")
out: 8.5 (cm)
